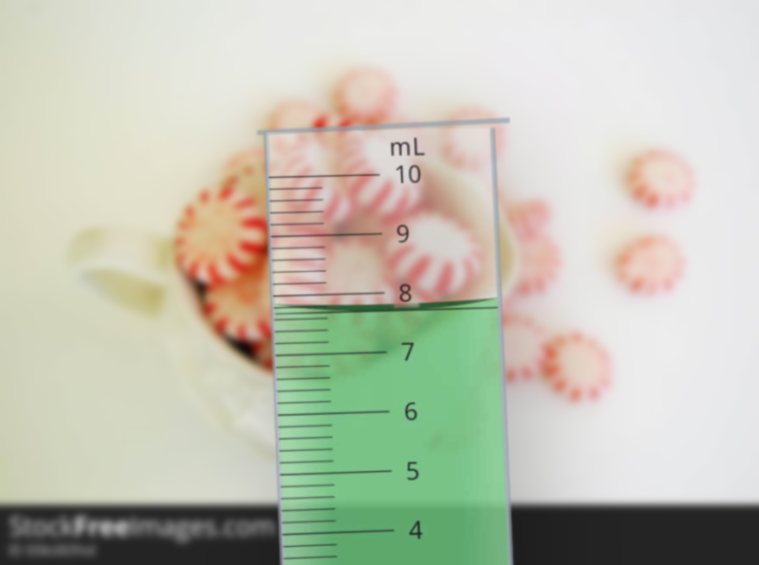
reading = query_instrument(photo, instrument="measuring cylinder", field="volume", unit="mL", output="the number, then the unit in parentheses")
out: 7.7 (mL)
